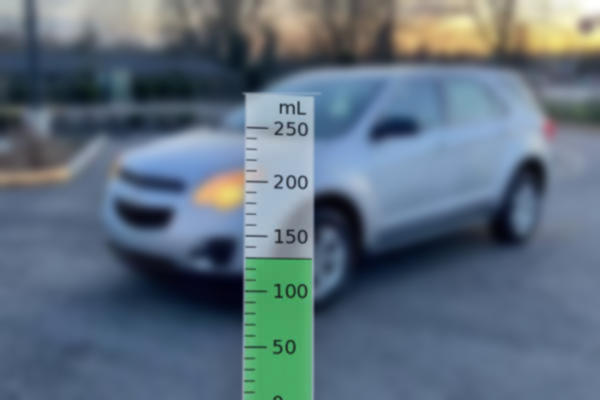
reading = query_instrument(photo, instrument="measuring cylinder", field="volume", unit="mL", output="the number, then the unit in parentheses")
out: 130 (mL)
